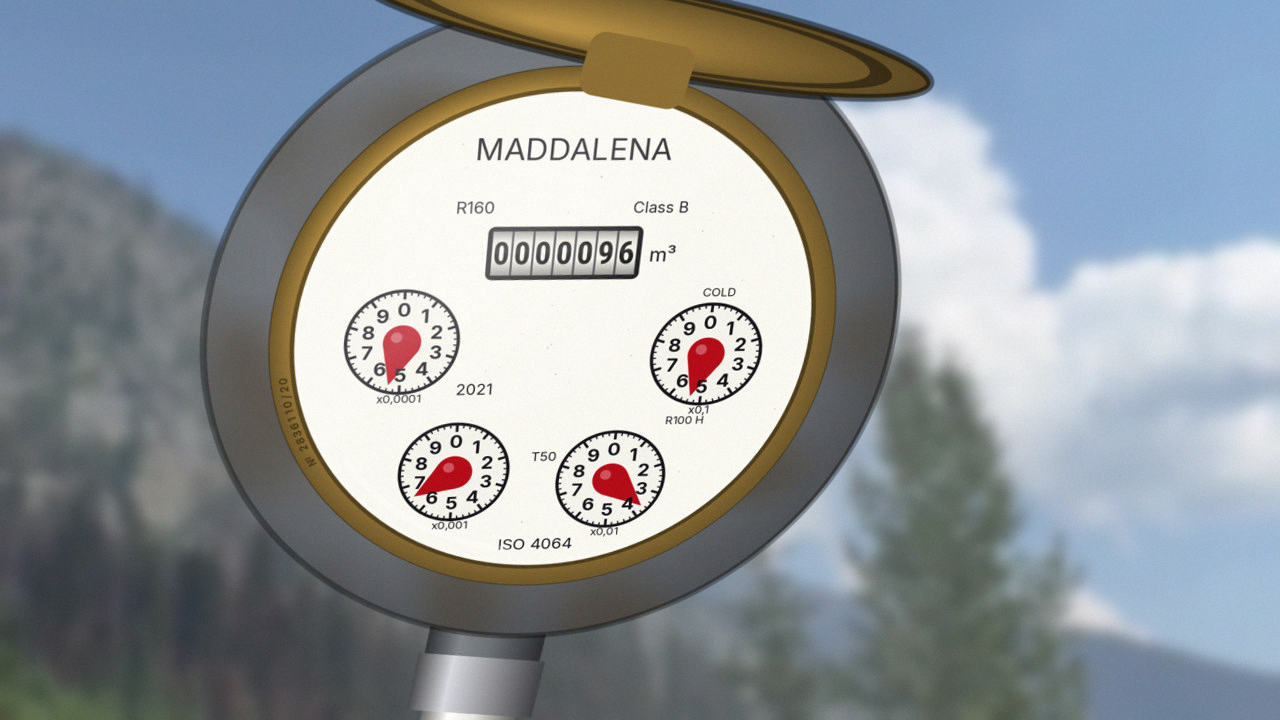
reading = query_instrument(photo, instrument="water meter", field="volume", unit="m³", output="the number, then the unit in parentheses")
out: 96.5365 (m³)
